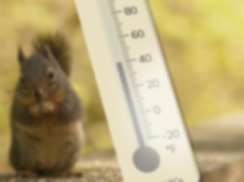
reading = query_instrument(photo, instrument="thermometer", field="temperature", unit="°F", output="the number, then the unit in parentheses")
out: 40 (°F)
